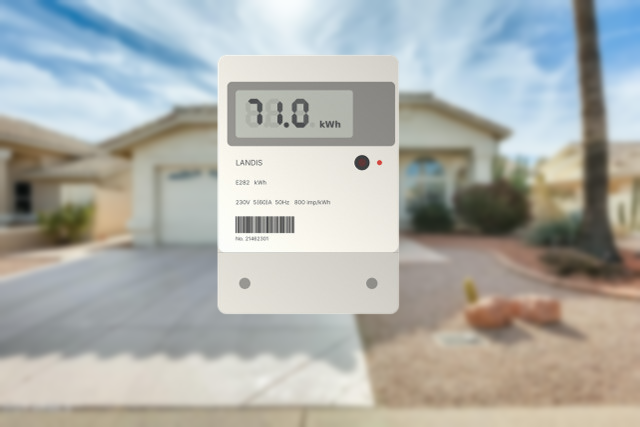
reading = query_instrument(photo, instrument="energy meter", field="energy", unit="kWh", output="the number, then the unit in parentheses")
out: 71.0 (kWh)
